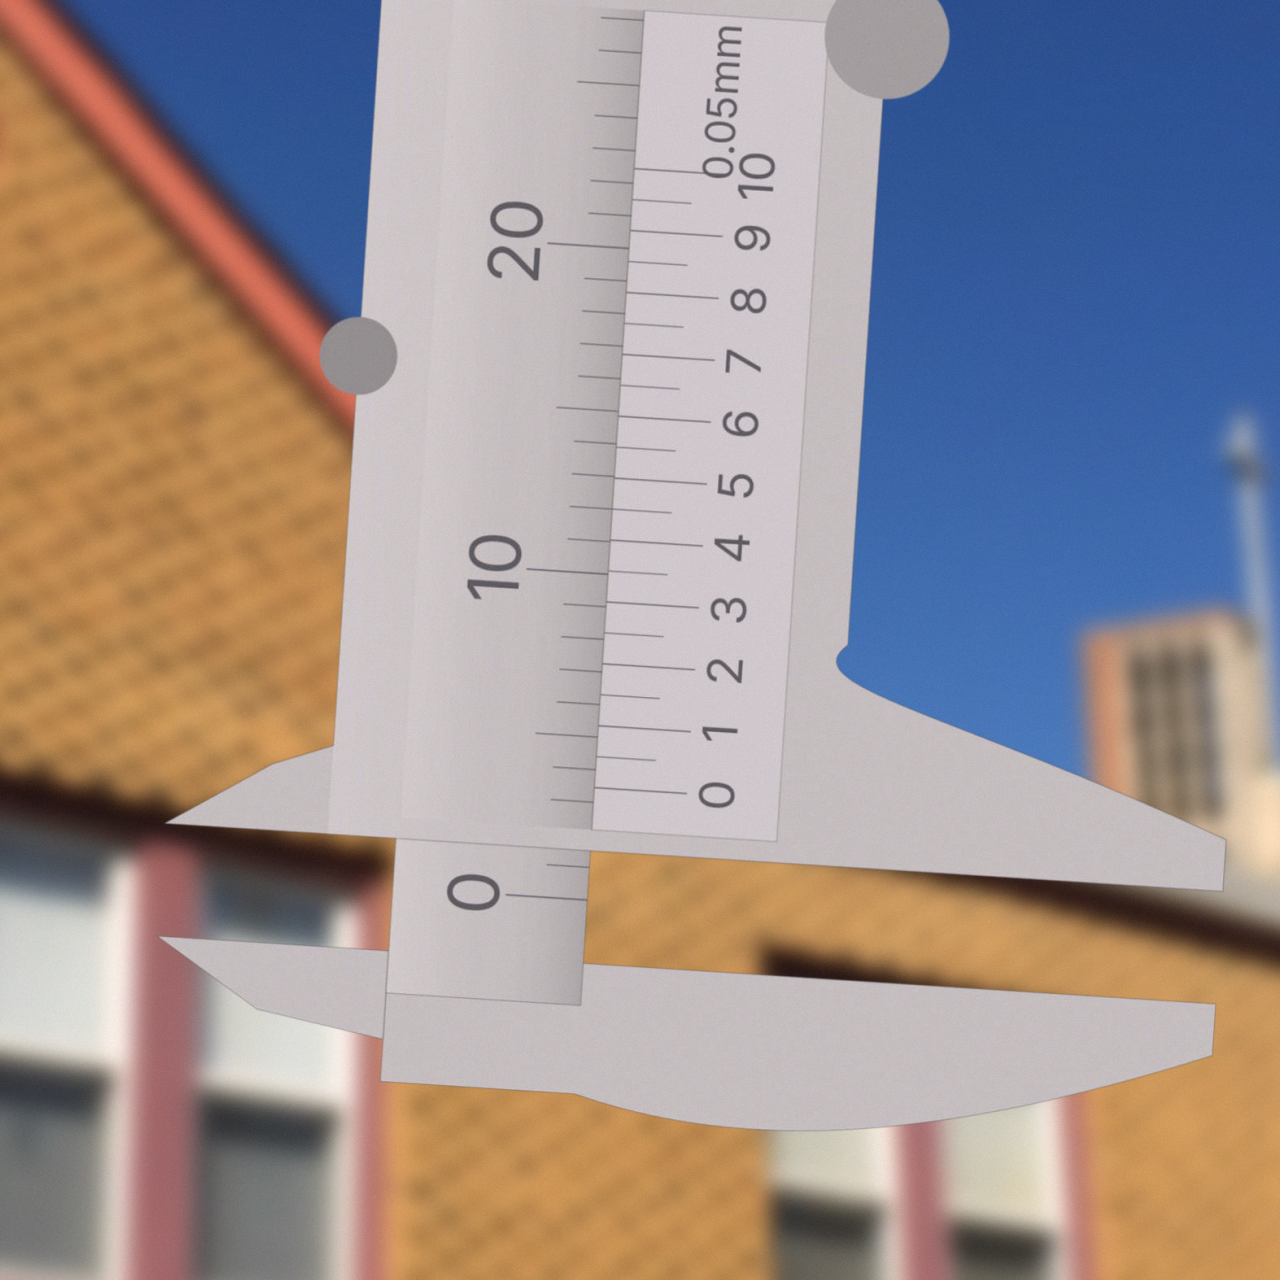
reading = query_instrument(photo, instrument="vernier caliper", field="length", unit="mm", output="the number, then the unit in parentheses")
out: 3.45 (mm)
